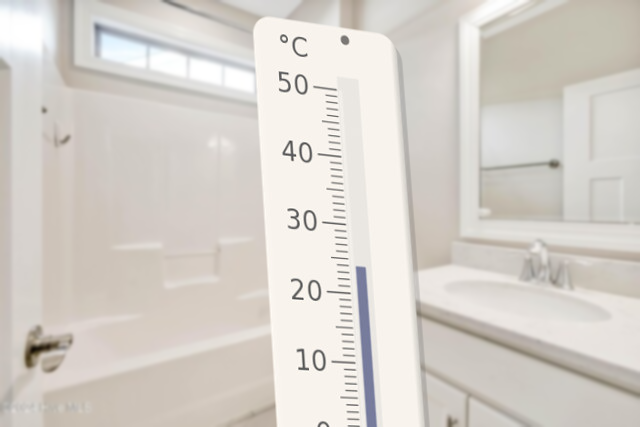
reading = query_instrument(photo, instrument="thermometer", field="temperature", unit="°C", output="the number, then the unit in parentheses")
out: 24 (°C)
